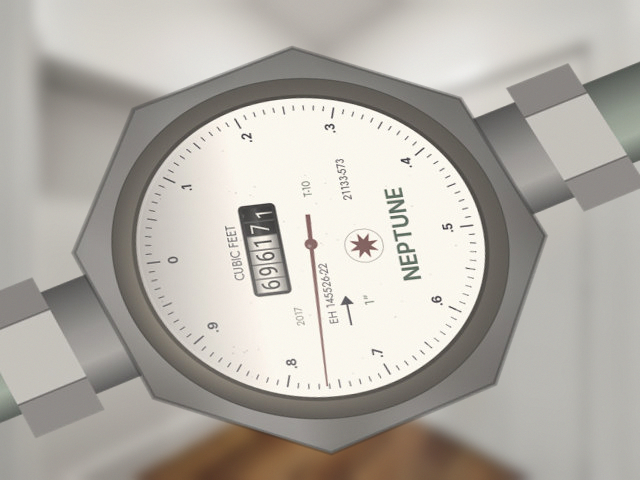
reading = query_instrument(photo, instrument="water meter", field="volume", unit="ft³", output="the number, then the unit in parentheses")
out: 696170.76 (ft³)
